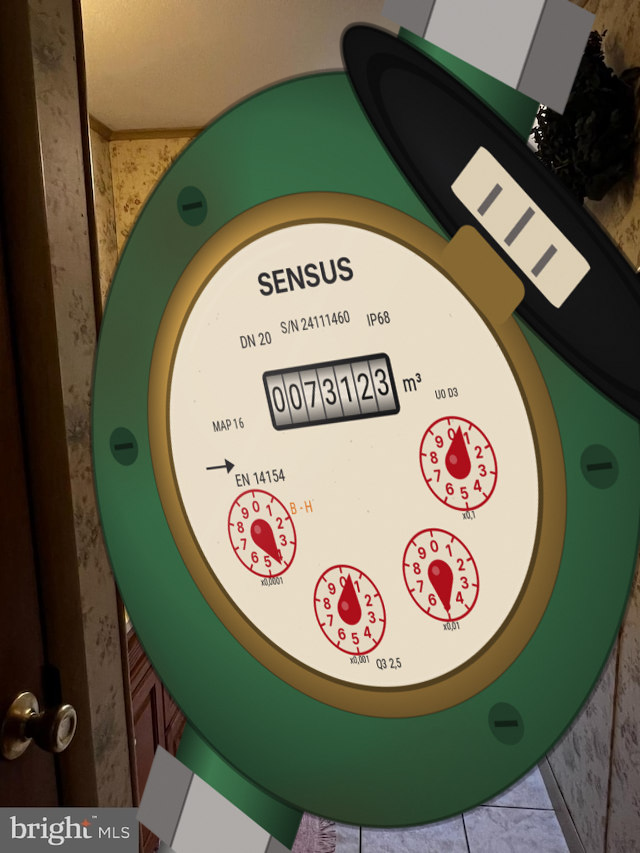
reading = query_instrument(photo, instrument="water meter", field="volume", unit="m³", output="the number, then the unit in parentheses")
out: 73123.0504 (m³)
